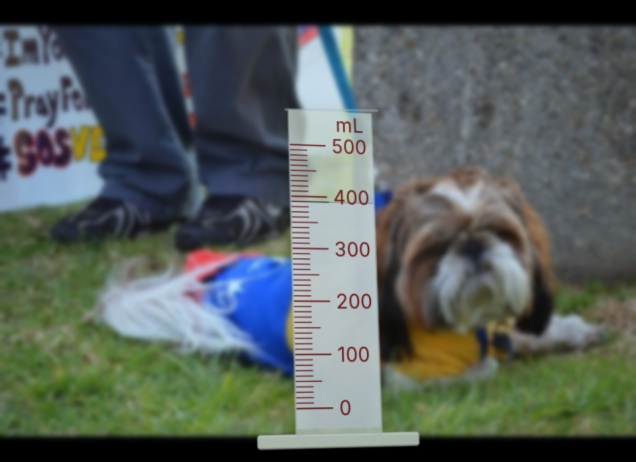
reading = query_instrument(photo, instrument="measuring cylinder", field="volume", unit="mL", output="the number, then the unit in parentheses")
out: 390 (mL)
